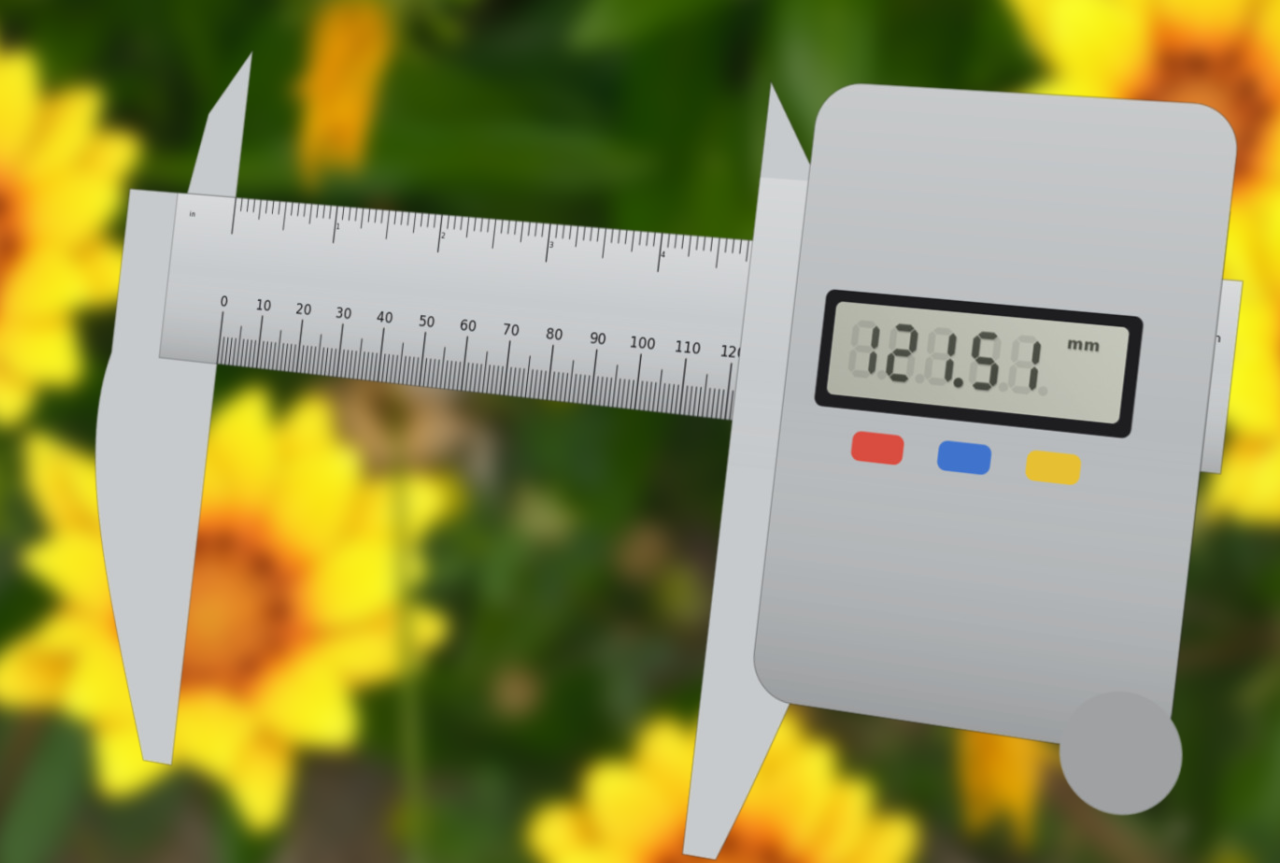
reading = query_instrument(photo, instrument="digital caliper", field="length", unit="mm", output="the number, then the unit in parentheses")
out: 121.51 (mm)
